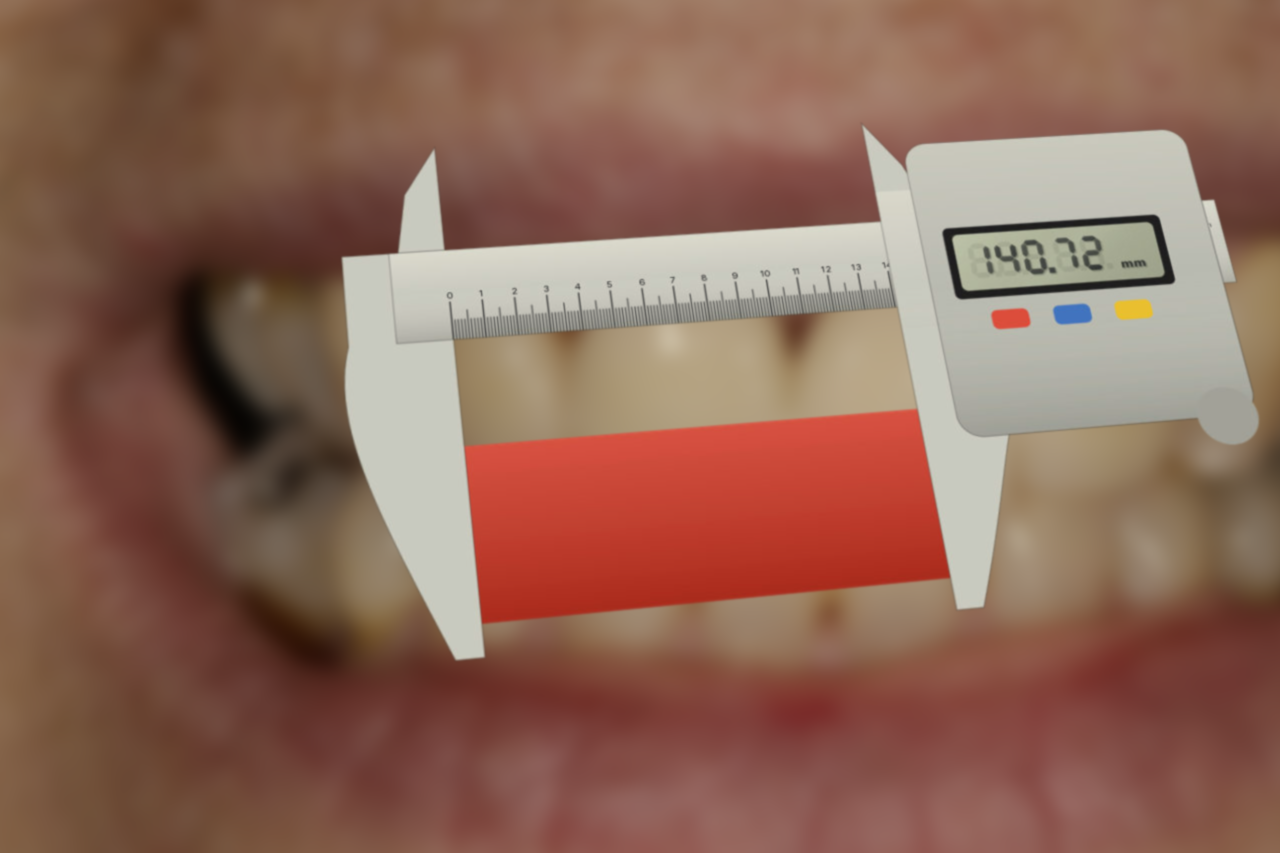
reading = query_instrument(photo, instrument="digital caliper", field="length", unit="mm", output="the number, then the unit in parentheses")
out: 140.72 (mm)
